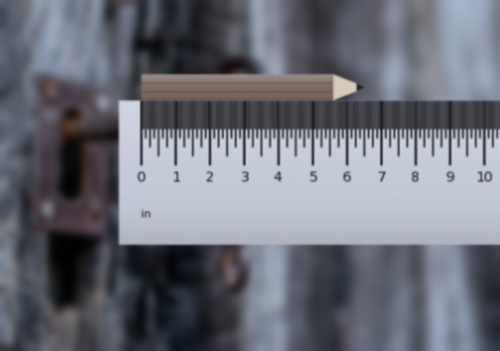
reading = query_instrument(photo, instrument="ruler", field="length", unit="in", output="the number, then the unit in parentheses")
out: 6.5 (in)
